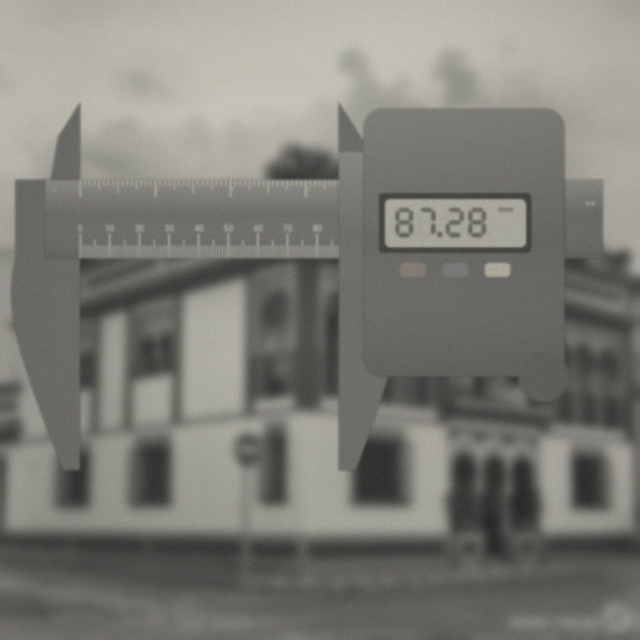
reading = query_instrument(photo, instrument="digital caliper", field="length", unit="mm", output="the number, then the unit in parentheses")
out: 87.28 (mm)
